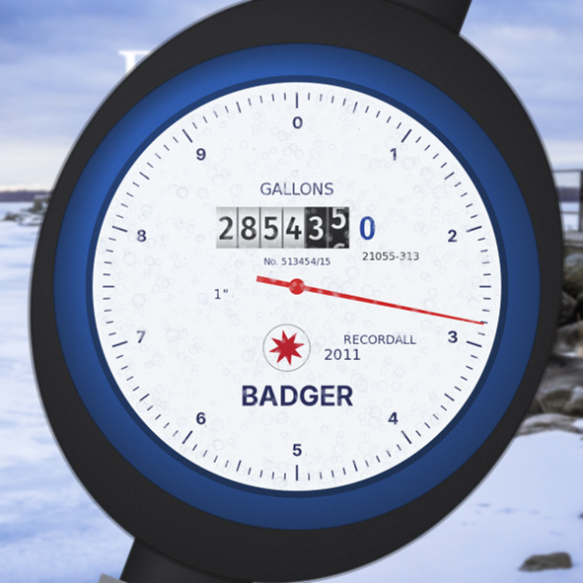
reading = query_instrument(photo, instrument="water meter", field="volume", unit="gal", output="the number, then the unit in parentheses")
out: 2854352.8 (gal)
